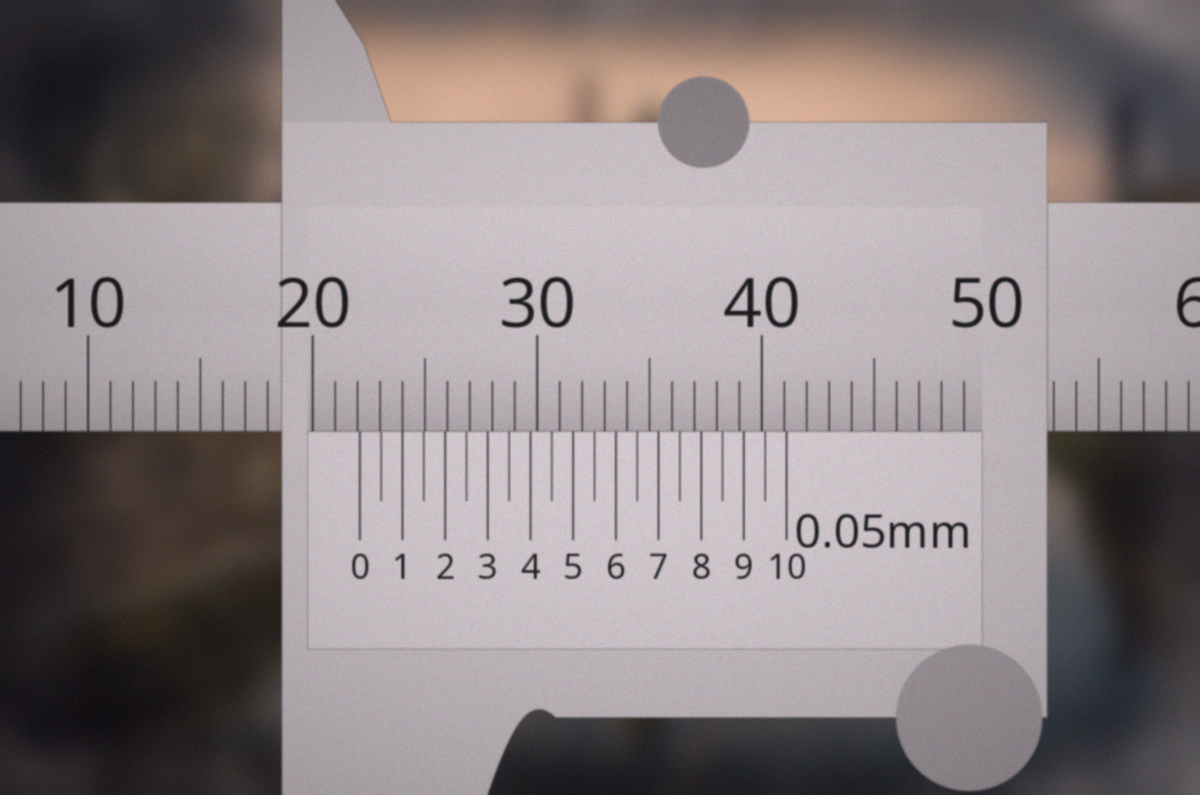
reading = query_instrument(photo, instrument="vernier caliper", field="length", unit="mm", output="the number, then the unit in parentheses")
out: 22.1 (mm)
